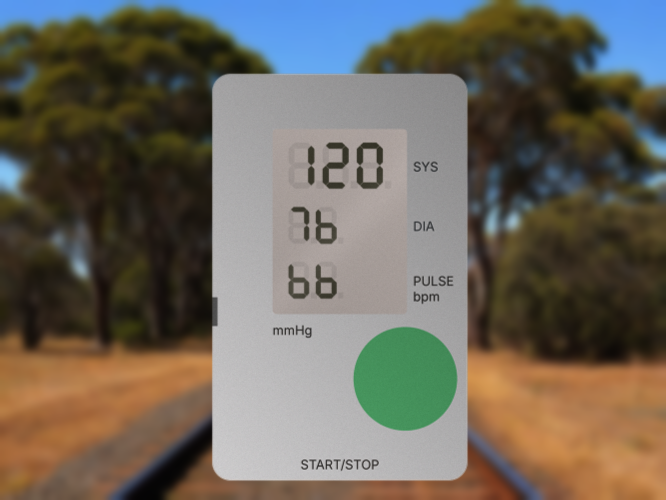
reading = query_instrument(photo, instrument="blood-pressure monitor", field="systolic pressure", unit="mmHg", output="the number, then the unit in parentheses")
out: 120 (mmHg)
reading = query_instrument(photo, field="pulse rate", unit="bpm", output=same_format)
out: 66 (bpm)
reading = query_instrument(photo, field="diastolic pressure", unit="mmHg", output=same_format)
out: 76 (mmHg)
